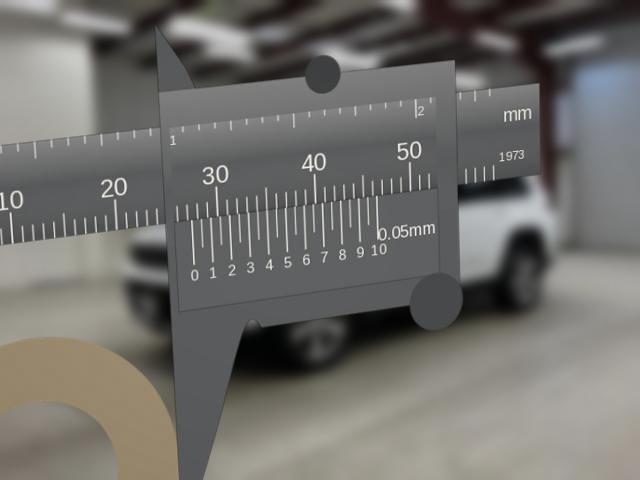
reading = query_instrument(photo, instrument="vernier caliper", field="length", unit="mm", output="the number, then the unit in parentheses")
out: 27.4 (mm)
